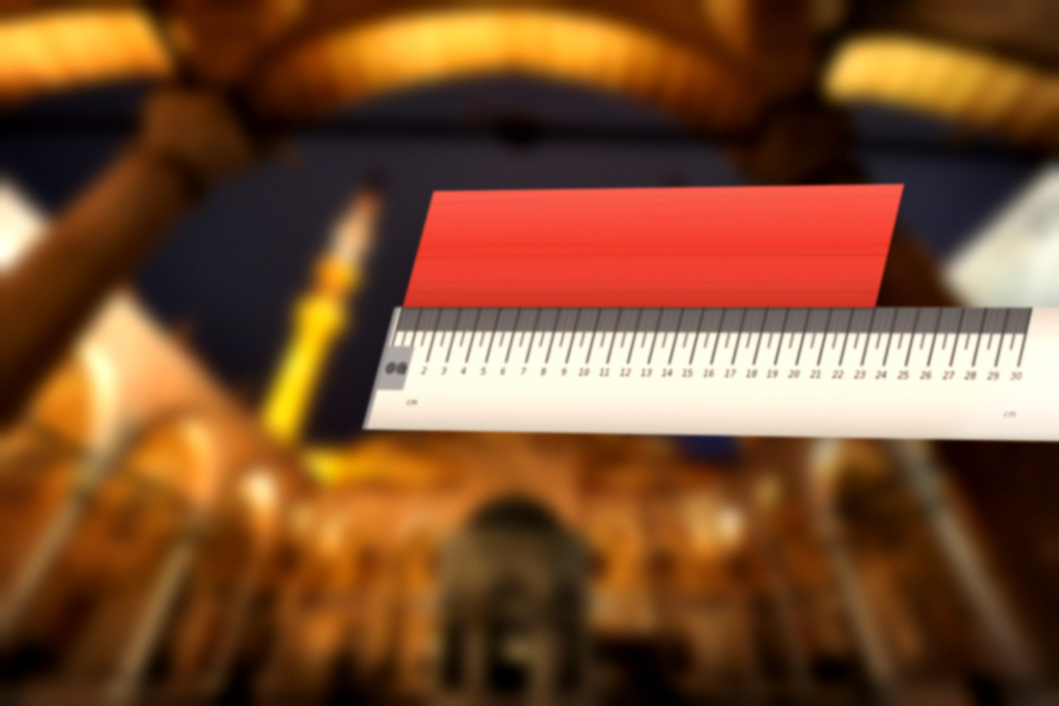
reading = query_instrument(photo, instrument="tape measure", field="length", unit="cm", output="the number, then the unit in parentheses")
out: 23 (cm)
